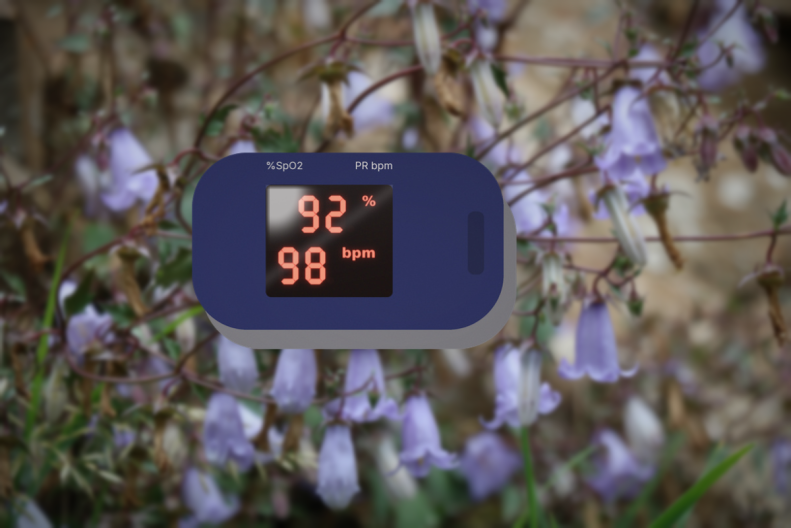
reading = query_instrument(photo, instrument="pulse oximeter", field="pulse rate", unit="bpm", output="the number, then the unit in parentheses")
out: 98 (bpm)
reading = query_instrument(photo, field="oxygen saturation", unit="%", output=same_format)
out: 92 (%)
